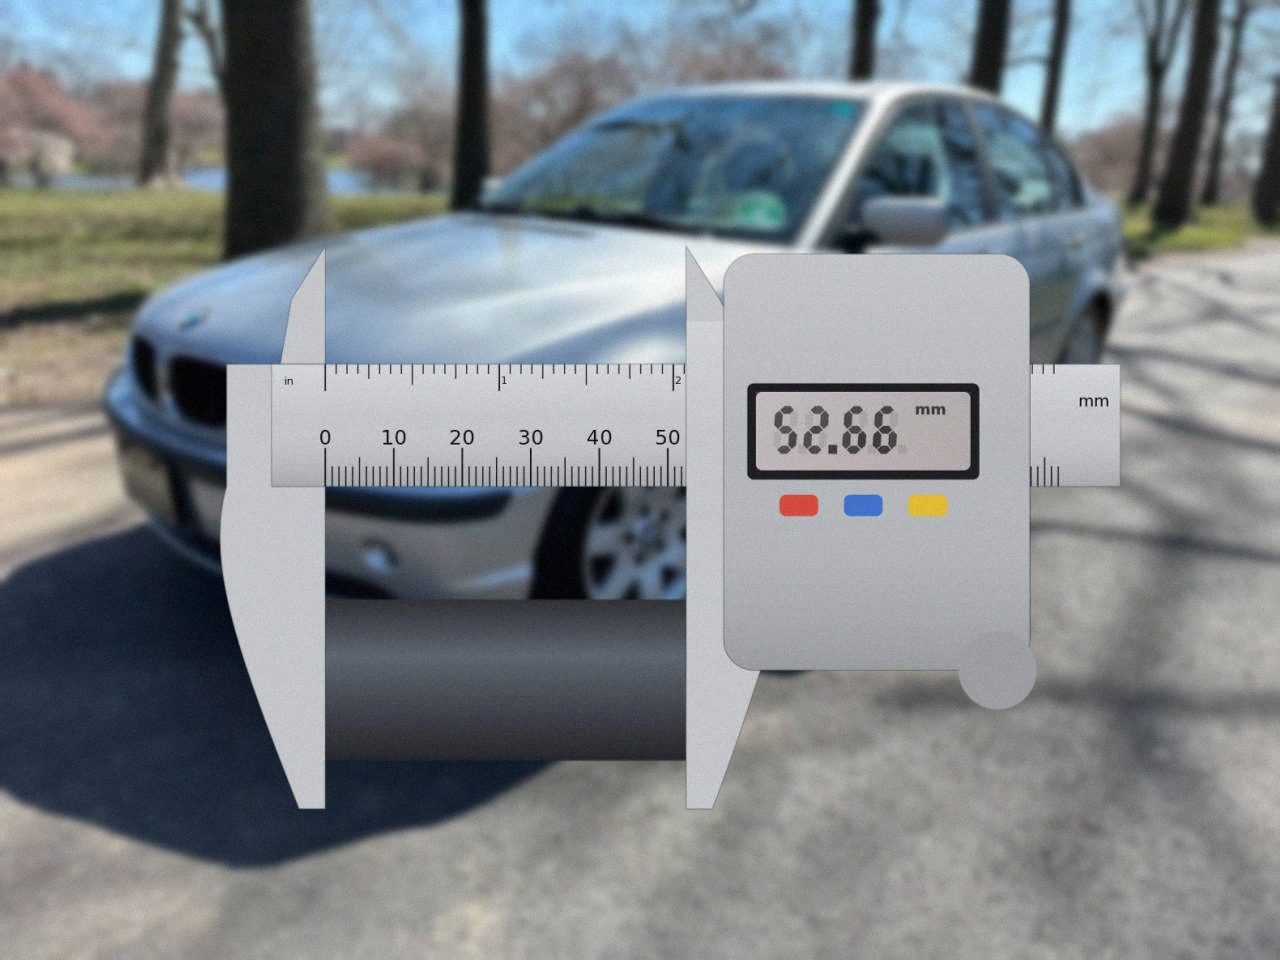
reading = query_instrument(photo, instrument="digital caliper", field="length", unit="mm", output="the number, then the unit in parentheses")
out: 52.66 (mm)
